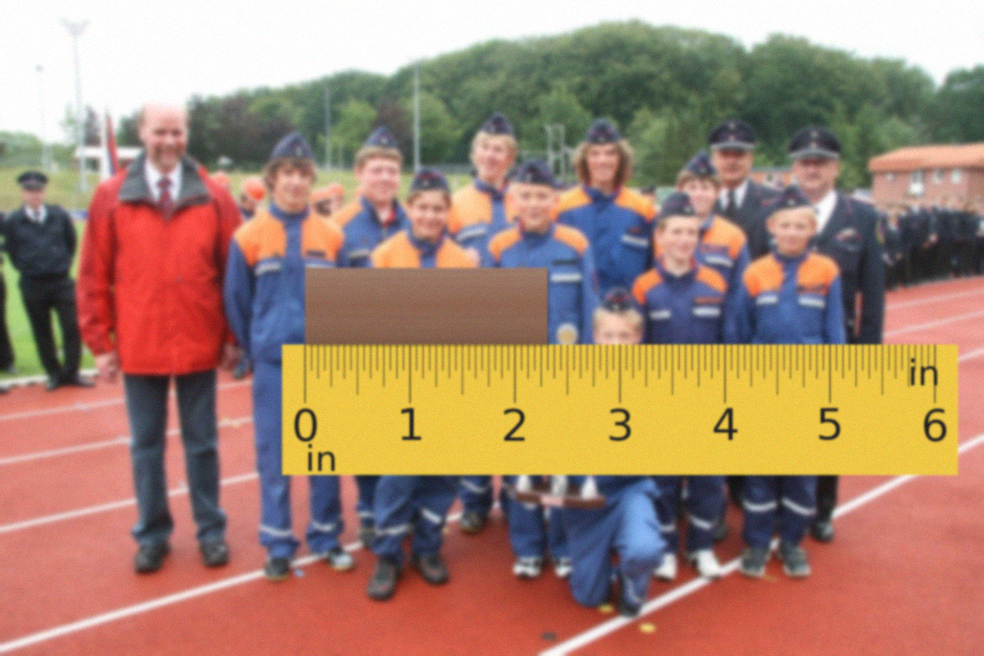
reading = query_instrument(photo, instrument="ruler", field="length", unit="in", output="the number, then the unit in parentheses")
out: 2.3125 (in)
